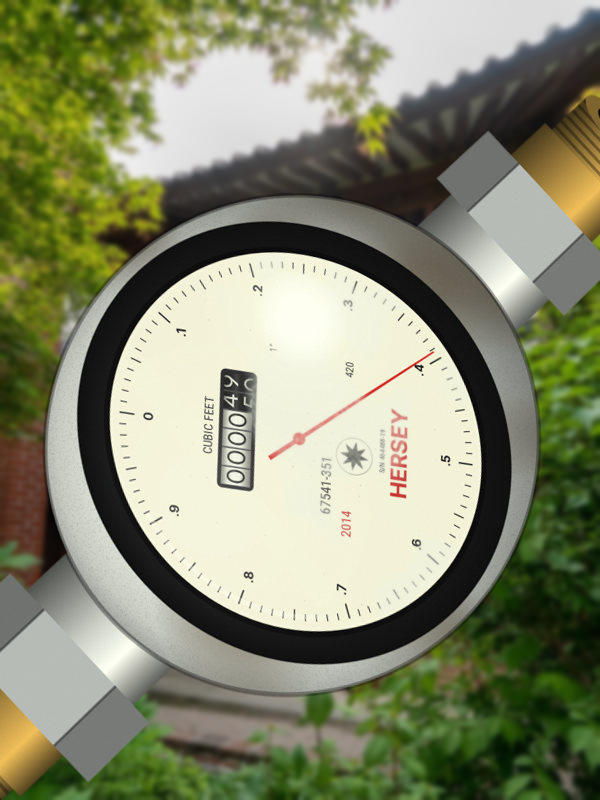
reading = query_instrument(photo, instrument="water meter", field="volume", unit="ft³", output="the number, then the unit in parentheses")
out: 49.39 (ft³)
